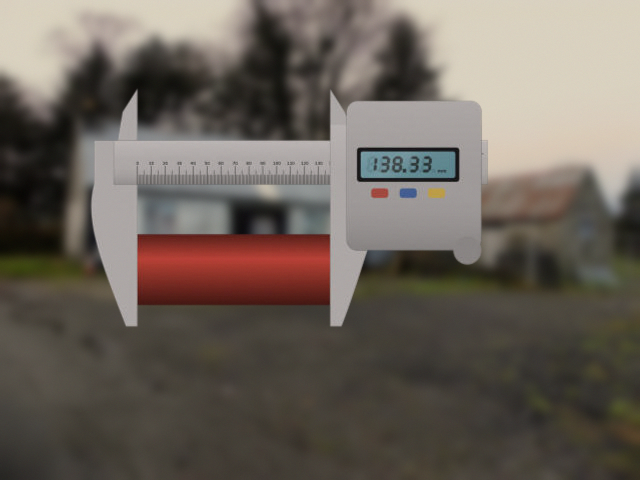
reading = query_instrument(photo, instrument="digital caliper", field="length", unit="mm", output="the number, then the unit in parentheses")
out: 138.33 (mm)
